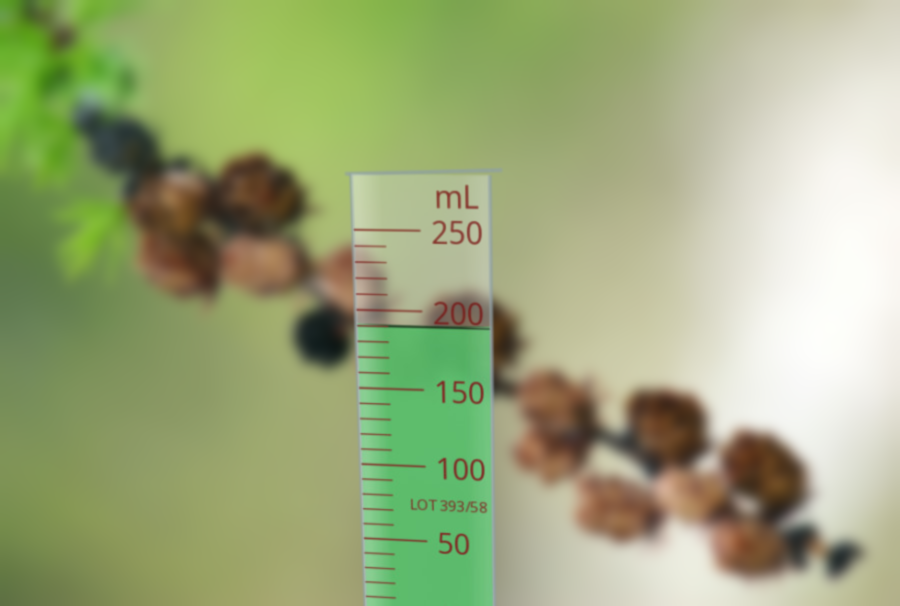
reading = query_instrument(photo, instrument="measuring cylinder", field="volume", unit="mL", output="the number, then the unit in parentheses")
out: 190 (mL)
